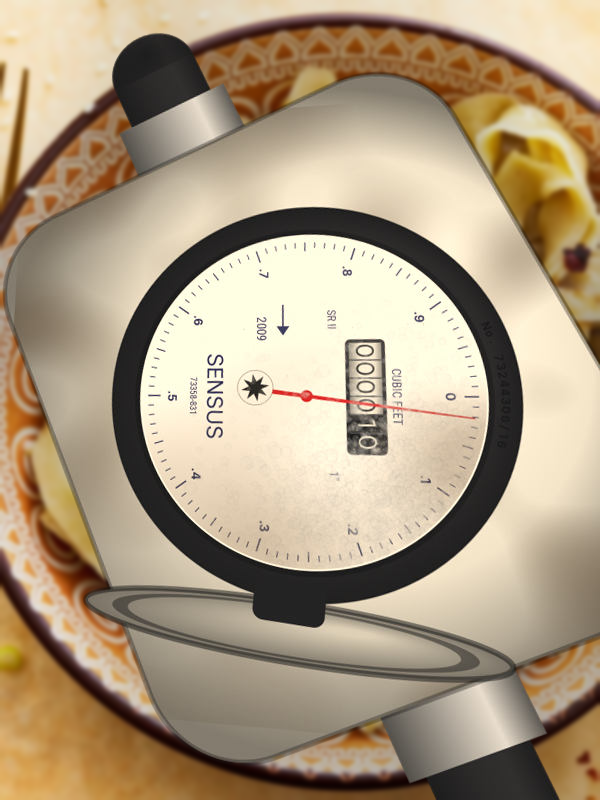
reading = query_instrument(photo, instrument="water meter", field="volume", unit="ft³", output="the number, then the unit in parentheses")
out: 10.02 (ft³)
